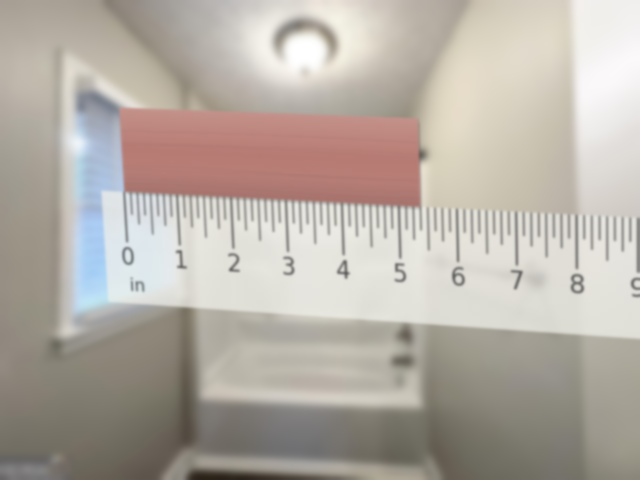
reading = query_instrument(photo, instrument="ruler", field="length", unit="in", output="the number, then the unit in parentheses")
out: 5.375 (in)
